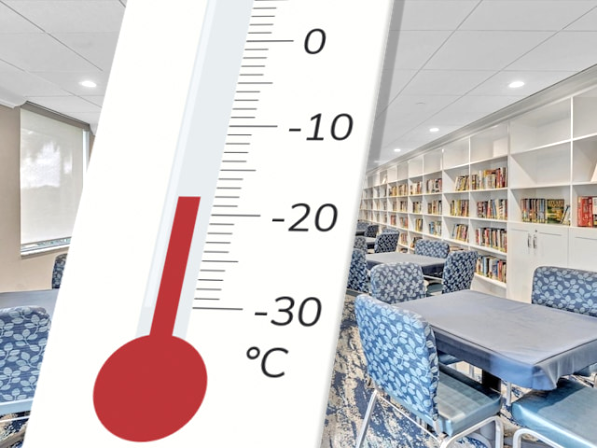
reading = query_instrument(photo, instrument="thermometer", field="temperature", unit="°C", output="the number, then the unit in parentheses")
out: -18 (°C)
